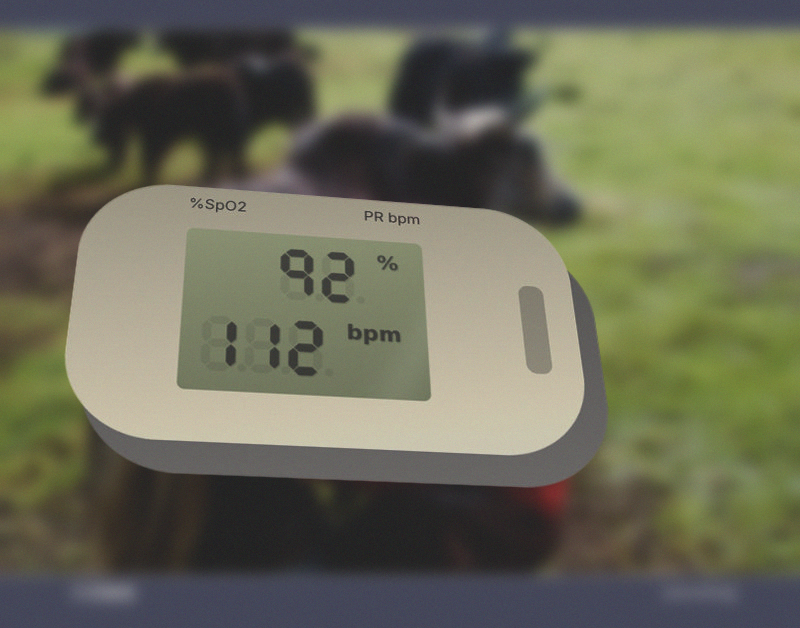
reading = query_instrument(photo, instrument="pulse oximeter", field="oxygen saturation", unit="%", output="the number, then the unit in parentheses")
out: 92 (%)
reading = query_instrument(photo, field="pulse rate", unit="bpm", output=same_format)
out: 112 (bpm)
